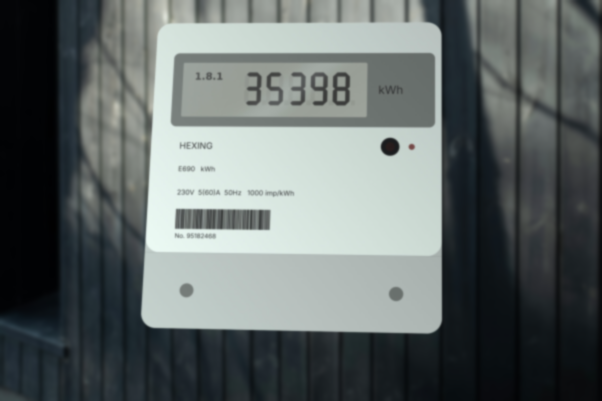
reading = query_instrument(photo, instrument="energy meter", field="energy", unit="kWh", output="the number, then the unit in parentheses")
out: 35398 (kWh)
